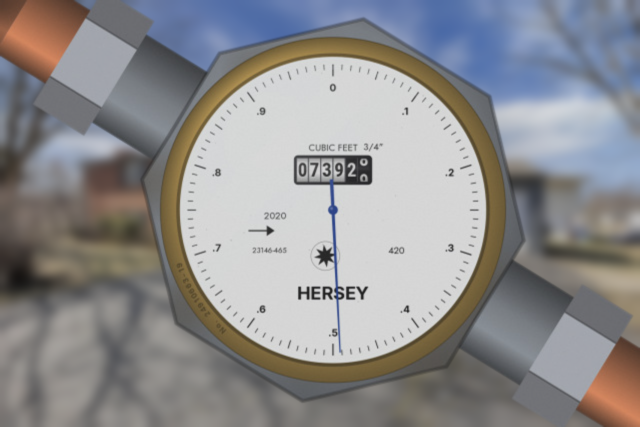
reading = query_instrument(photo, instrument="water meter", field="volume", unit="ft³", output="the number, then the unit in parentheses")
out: 73928.49 (ft³)
